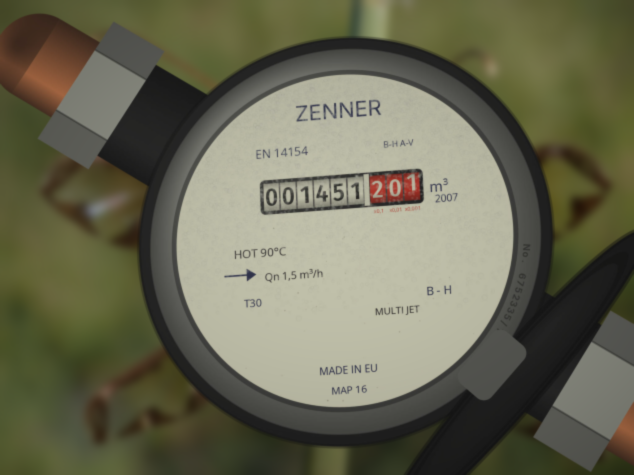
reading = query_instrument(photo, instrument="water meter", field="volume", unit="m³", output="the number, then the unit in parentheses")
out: 1451.201 (m³)
